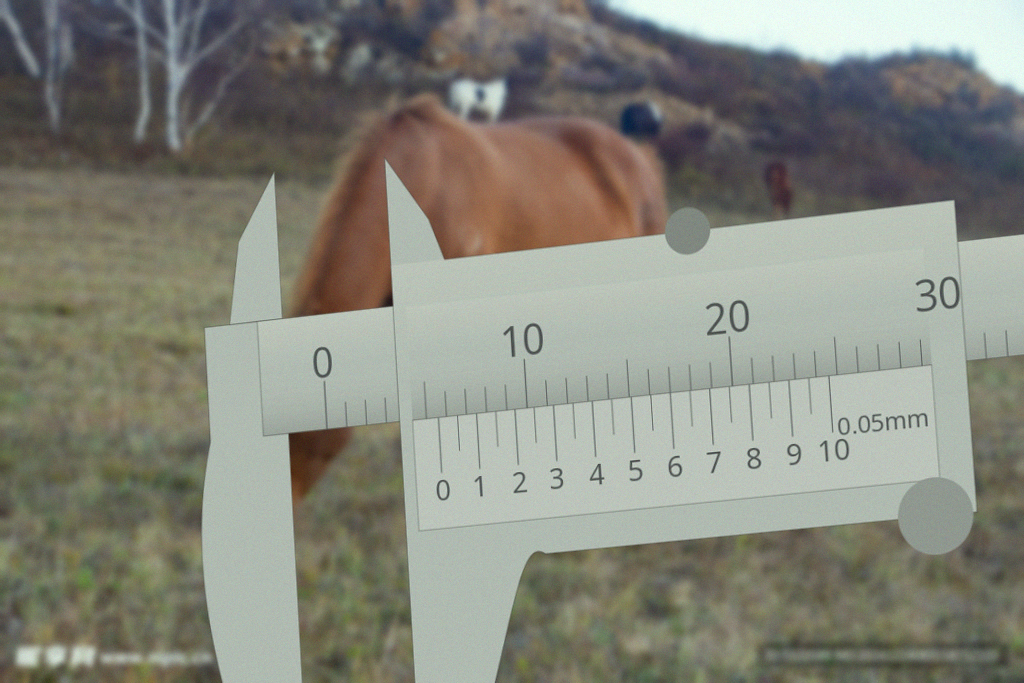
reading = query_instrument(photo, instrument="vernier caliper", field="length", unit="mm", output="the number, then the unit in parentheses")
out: 5.6 (mm)
